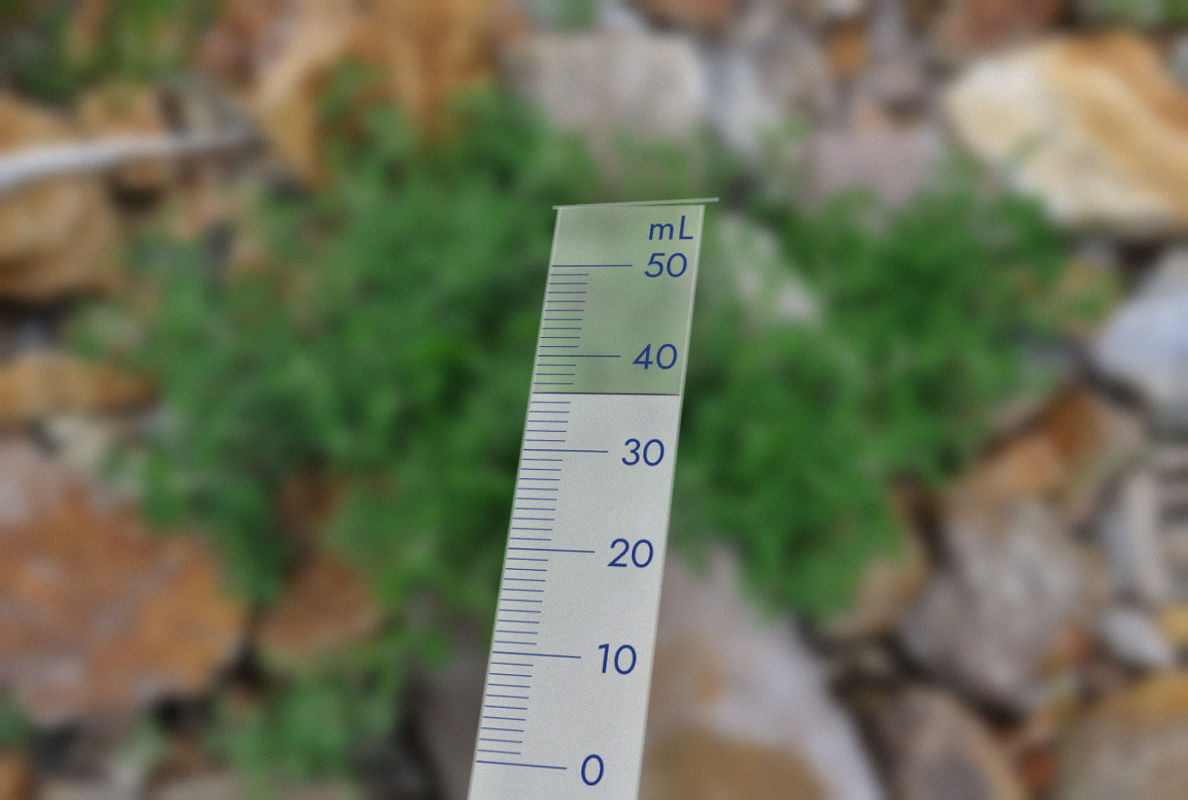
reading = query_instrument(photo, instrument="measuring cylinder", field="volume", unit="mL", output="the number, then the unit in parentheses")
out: 36 (mL)
